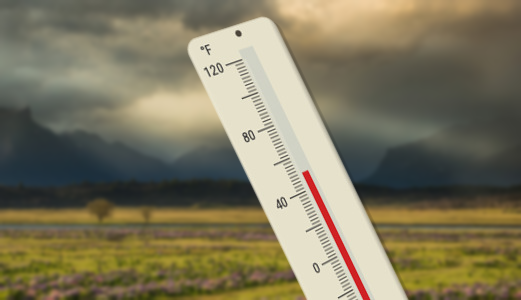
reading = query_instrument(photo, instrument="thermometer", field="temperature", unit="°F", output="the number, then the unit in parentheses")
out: 50 (°F)
